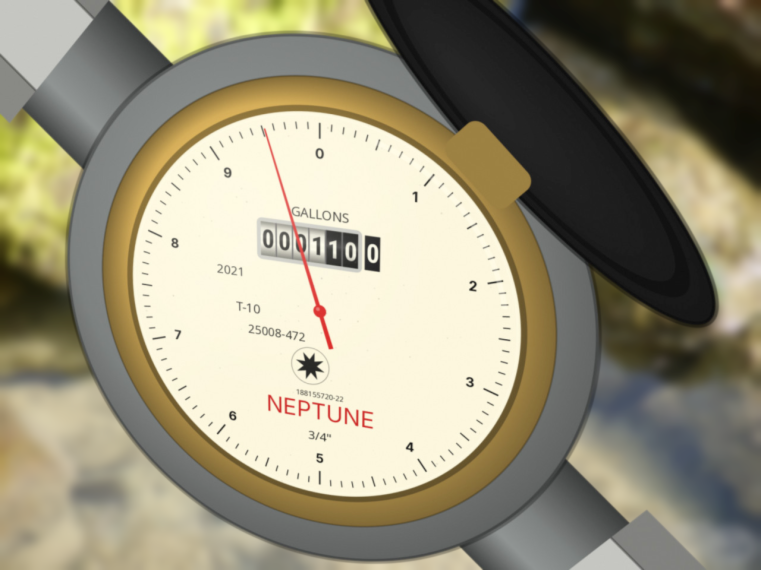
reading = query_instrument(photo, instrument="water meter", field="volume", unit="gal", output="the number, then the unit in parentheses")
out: 1099.5 (gal)
